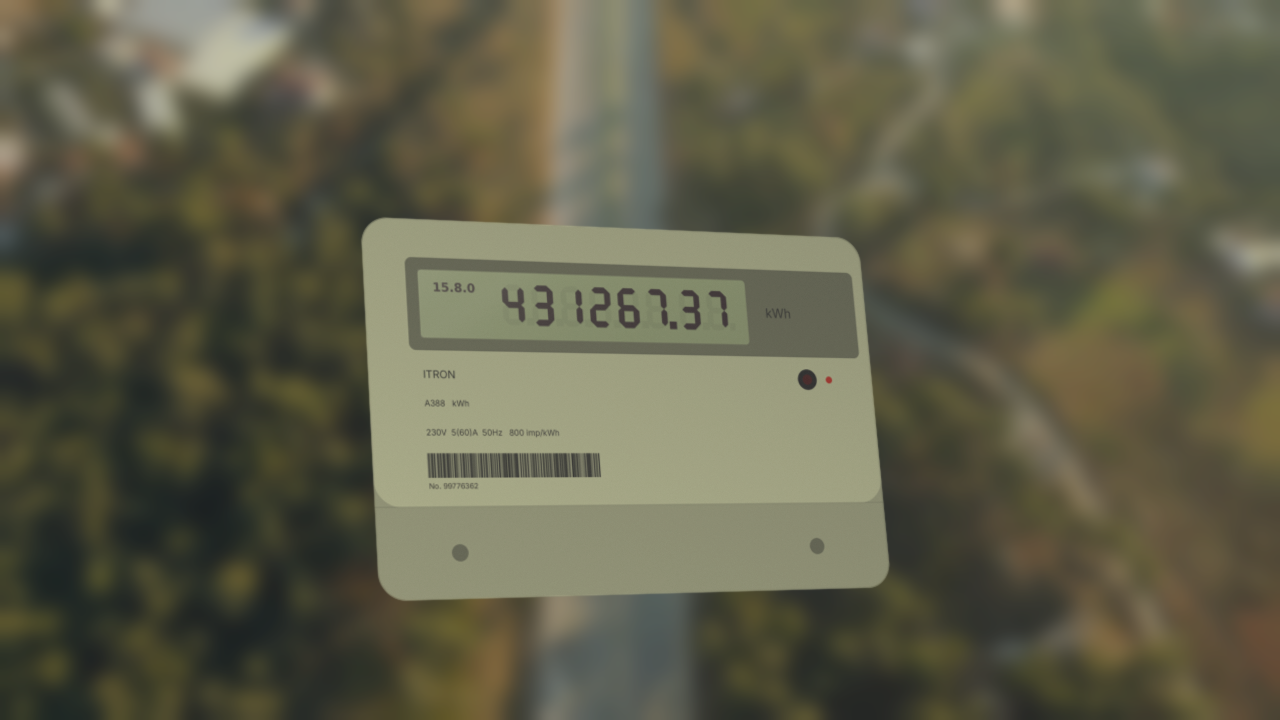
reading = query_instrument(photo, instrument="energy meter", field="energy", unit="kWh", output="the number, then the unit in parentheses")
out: 431267.37 (kWh)
